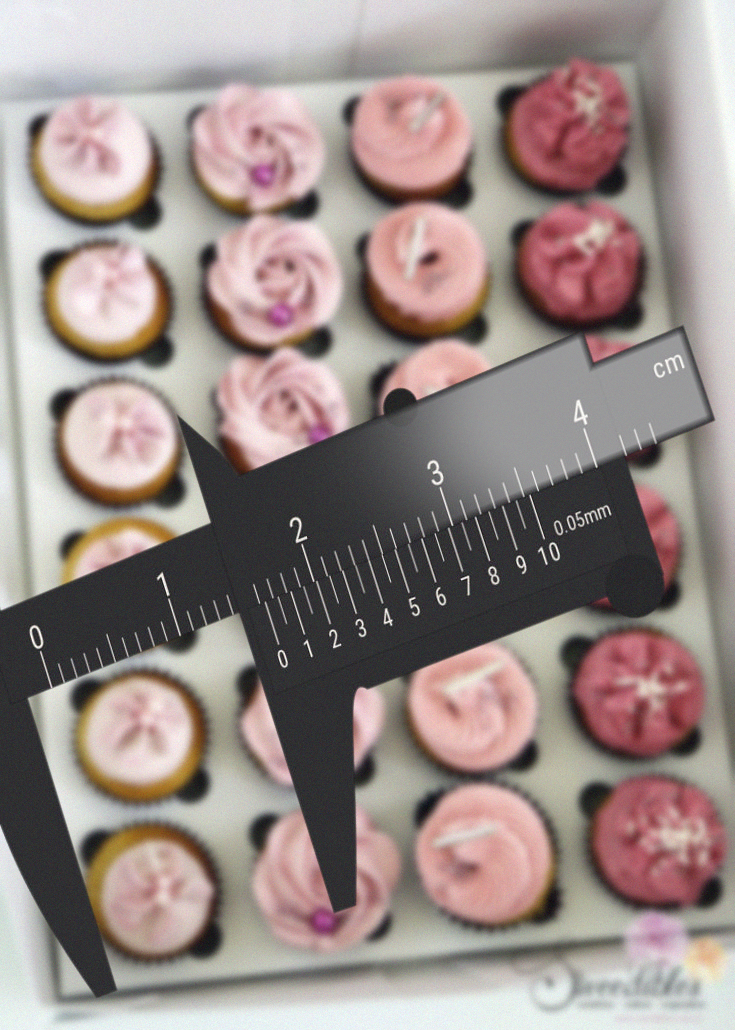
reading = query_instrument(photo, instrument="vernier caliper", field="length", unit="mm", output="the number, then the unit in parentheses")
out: 16.4 (mm)
